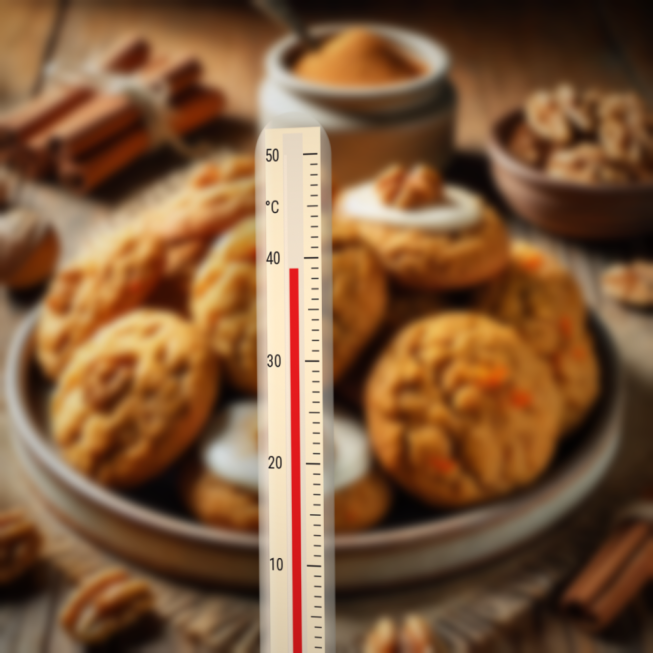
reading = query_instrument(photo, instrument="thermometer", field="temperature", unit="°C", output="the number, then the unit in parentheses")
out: 39 (°C)
